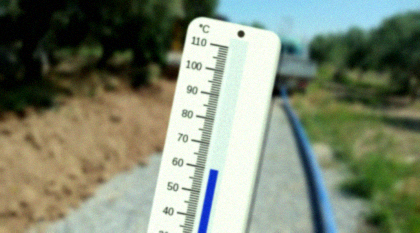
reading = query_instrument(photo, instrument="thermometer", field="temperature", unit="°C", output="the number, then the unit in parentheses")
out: 60 (°C)
